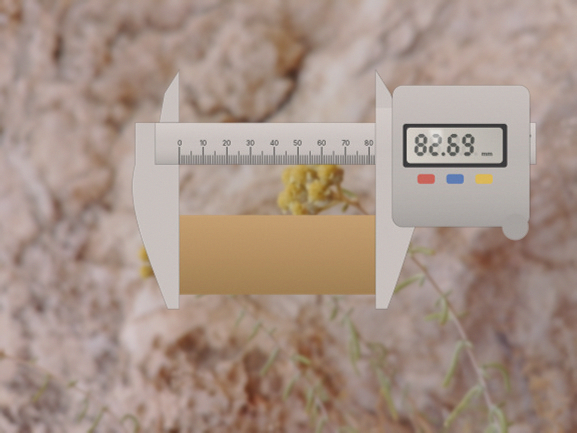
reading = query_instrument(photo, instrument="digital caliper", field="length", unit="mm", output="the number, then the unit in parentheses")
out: 82.69 (mm)
